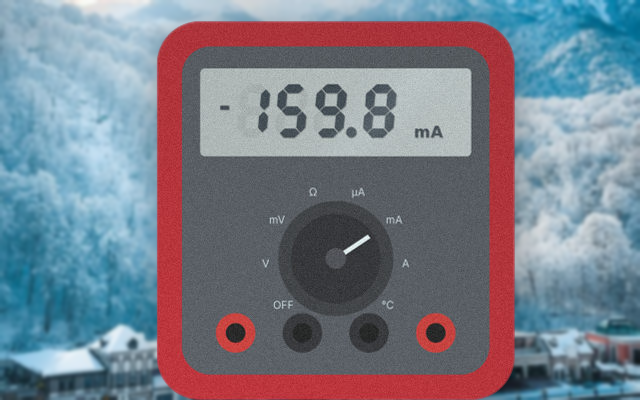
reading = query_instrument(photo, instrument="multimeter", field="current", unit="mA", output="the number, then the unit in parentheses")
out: -159.8 (mA)
